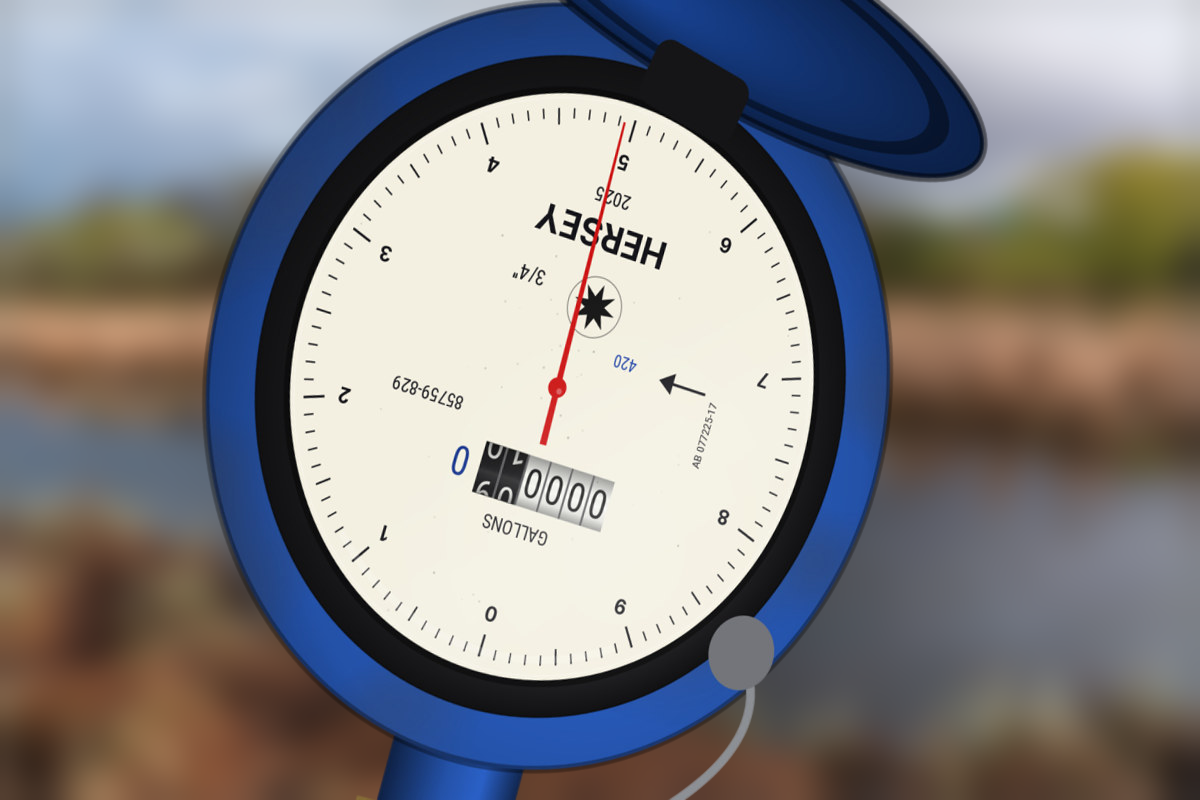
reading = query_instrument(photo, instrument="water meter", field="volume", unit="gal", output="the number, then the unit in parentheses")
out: 94.9 (gal)
